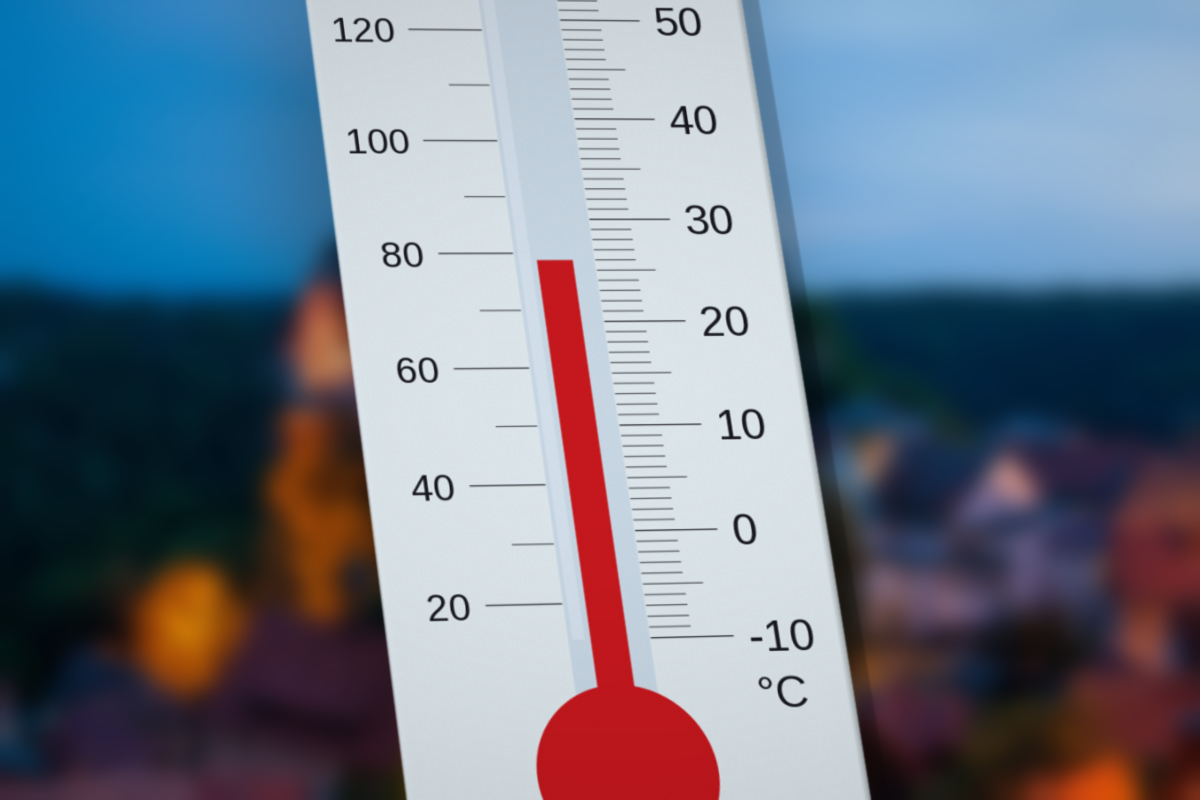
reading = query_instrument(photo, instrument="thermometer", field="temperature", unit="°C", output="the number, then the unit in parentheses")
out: 26 (°C)
